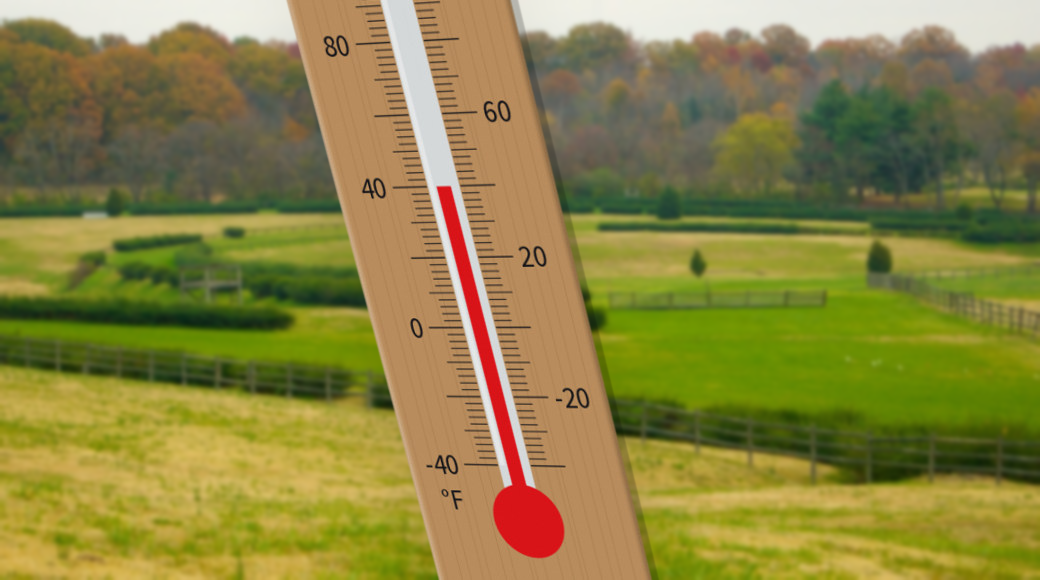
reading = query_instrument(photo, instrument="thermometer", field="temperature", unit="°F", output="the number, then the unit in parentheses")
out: 40 (°F)
